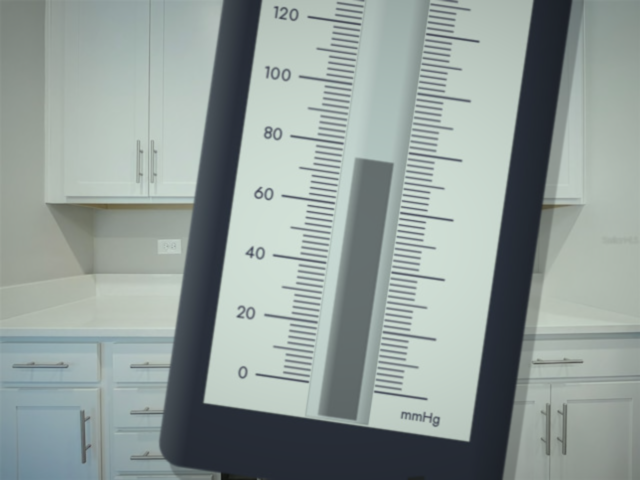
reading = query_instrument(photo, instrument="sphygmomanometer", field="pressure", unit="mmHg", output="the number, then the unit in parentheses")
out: 76 (mmHg)
